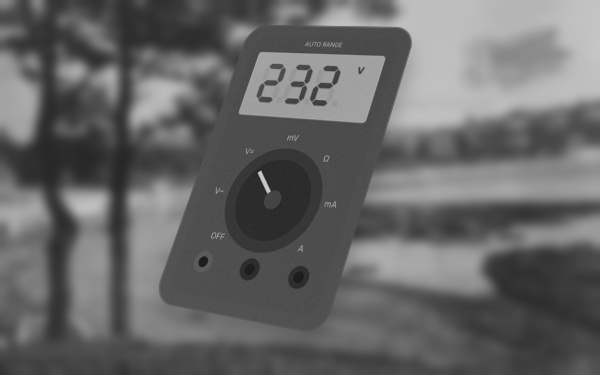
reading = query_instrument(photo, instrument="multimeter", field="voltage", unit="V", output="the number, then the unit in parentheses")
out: 232 (V)
